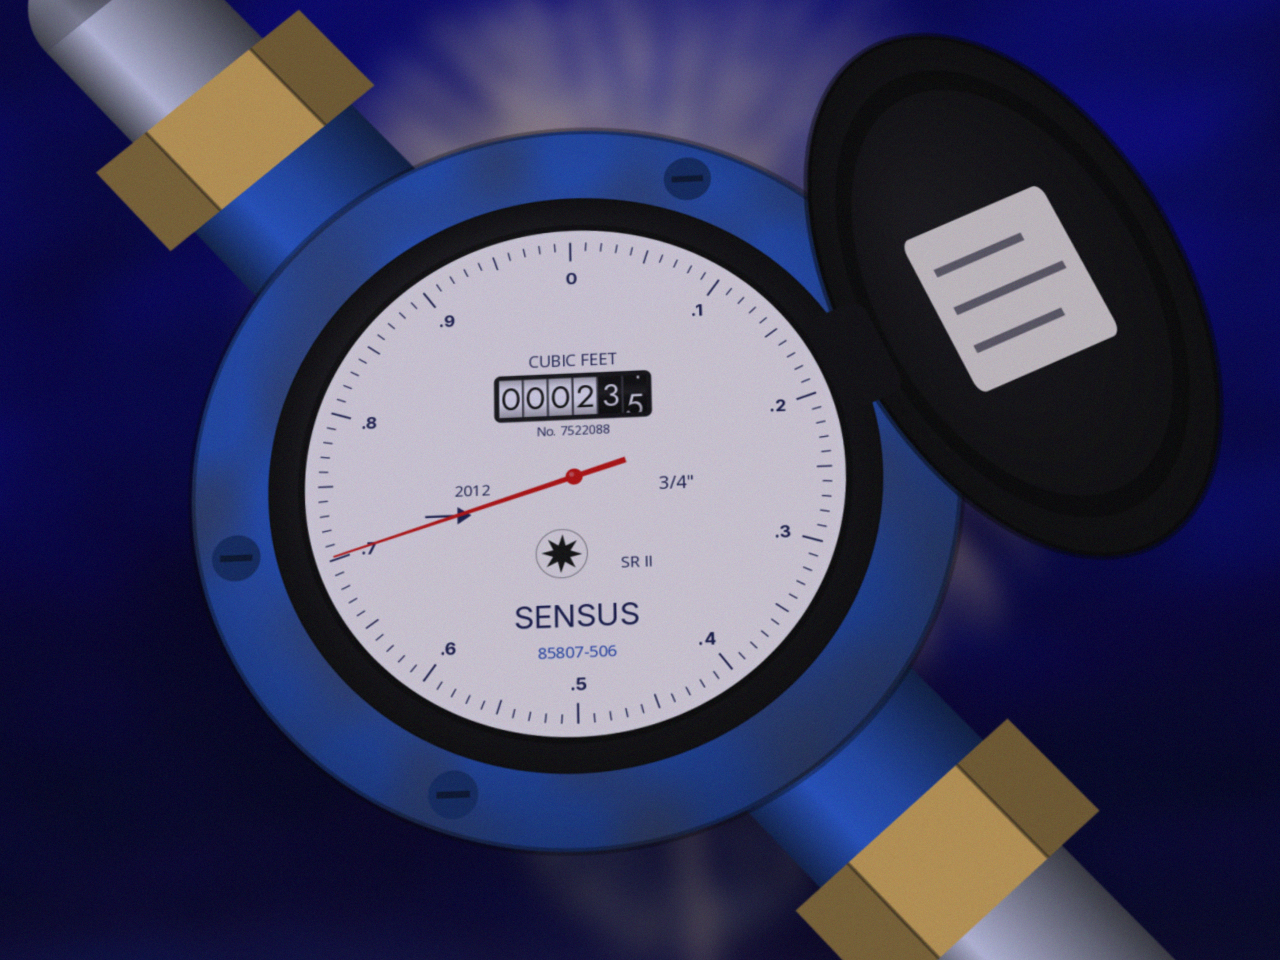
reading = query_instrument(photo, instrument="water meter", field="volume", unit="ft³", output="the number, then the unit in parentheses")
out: 234.70 (ft³)
